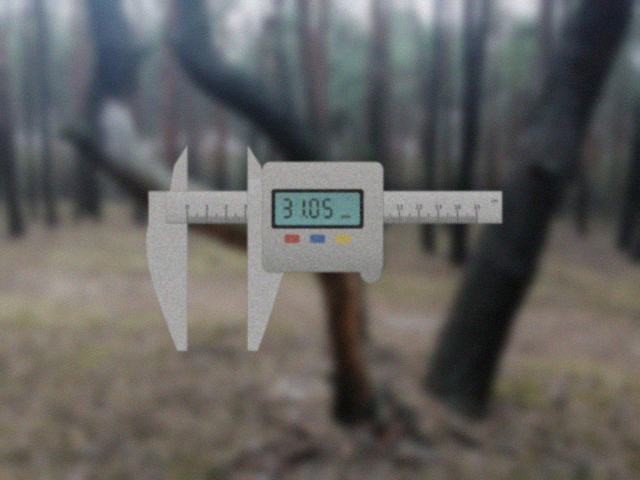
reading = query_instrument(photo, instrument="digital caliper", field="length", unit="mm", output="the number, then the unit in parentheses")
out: 31.05 (mm)
